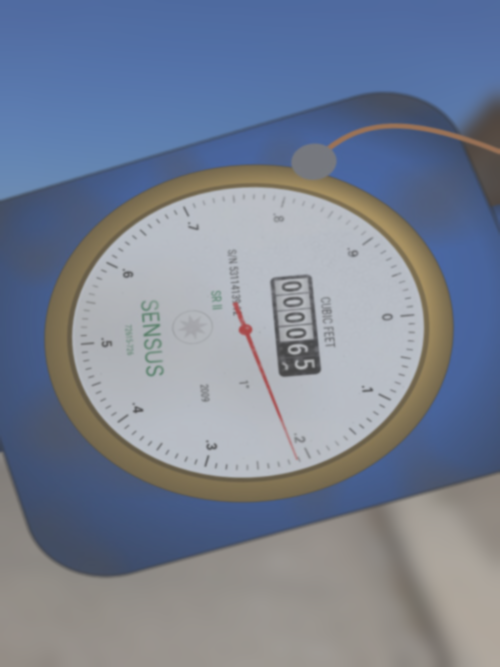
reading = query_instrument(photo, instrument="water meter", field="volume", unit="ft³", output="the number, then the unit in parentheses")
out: 65.21 (ft³)
